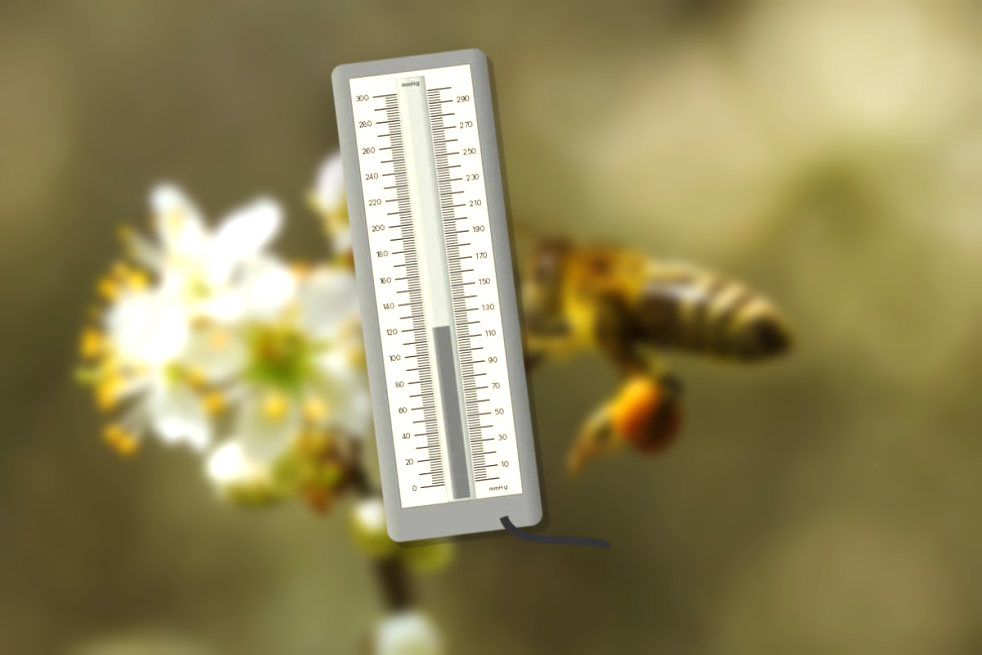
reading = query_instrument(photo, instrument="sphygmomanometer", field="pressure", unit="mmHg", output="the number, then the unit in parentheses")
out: 120 (mmHg)
